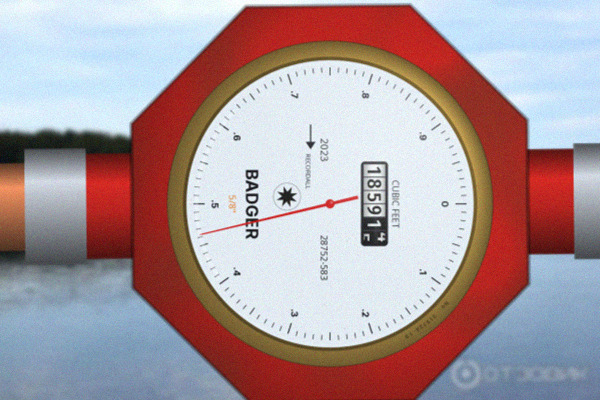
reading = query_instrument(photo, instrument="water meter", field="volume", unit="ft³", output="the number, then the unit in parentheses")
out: 185914.46 (ft³)
